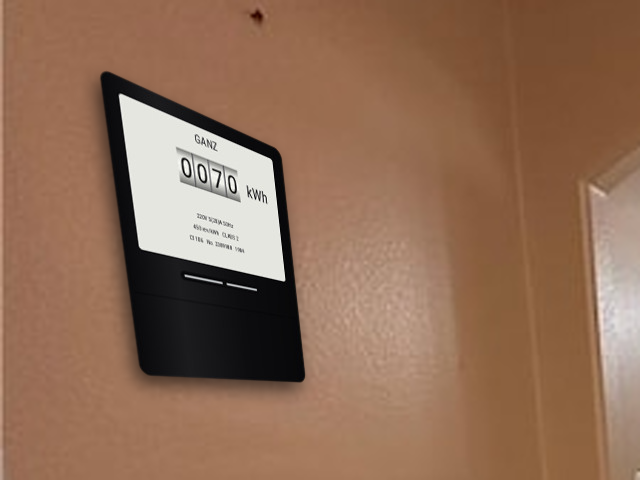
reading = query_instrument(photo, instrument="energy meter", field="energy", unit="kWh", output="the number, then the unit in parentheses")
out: 70 (kWh)
